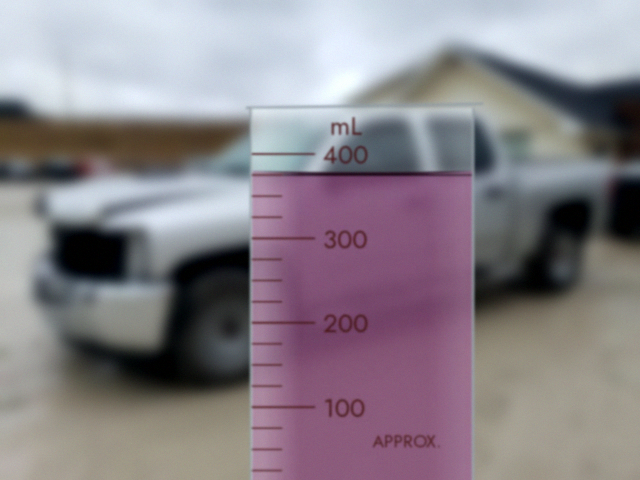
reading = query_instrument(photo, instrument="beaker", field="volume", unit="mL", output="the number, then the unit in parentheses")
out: 375 (mL)
